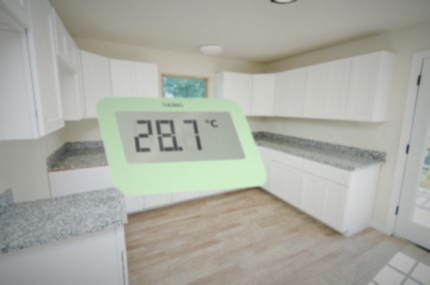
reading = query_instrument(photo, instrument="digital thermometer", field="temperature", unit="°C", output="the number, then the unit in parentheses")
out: 28.7 (°C)
